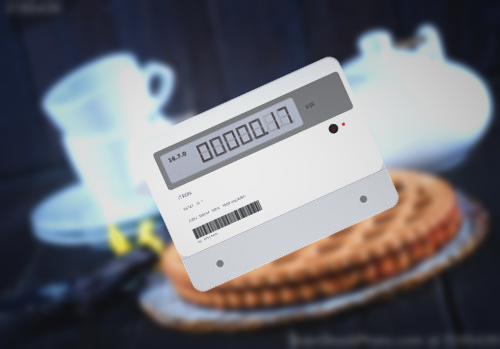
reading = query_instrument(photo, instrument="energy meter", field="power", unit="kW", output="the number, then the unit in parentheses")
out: 0.17 (kW)
